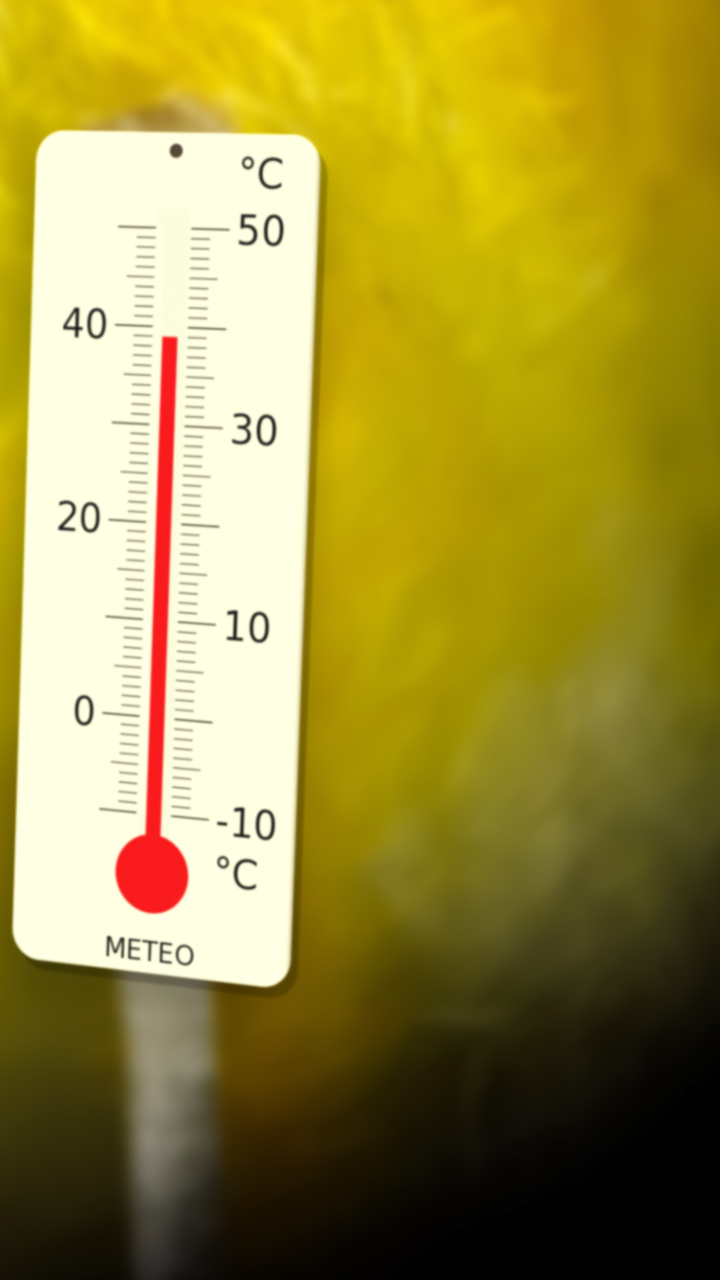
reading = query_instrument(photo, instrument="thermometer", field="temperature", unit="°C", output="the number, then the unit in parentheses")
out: 39 (°C)
